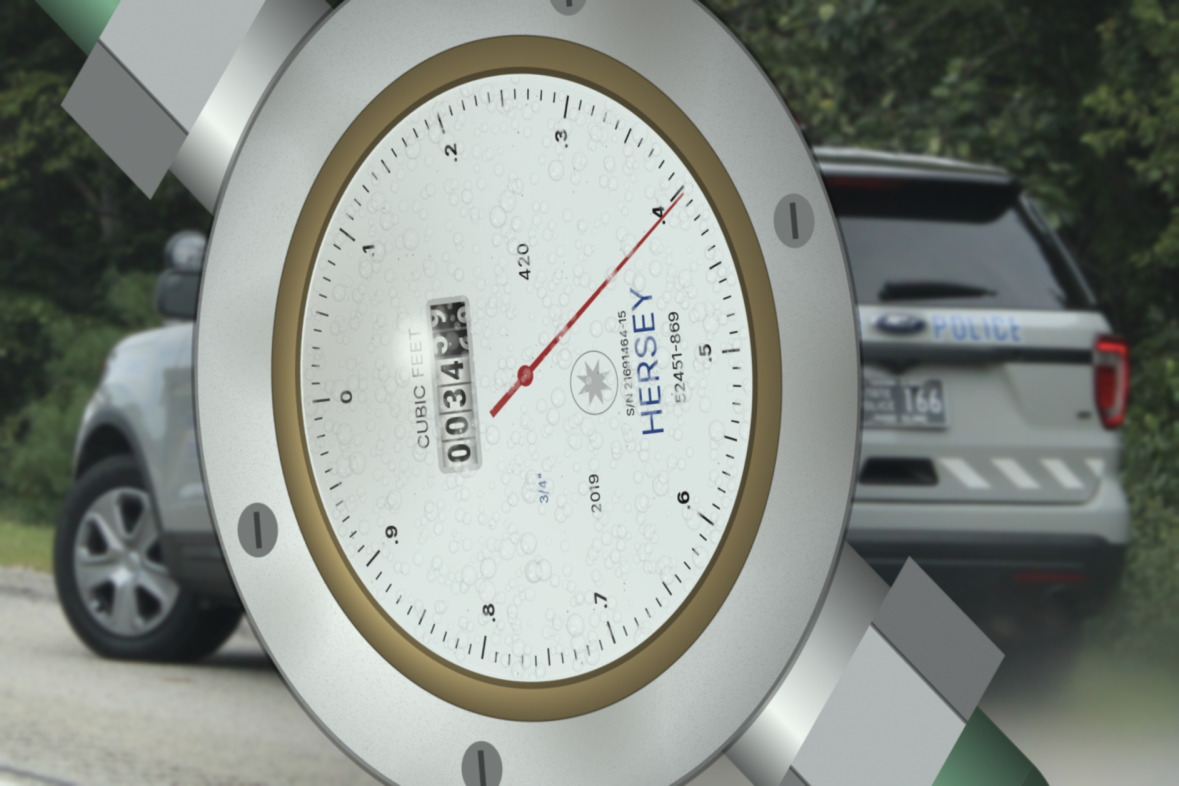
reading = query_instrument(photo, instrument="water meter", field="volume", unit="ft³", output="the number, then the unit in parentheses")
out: 3459.40 (ft³)
